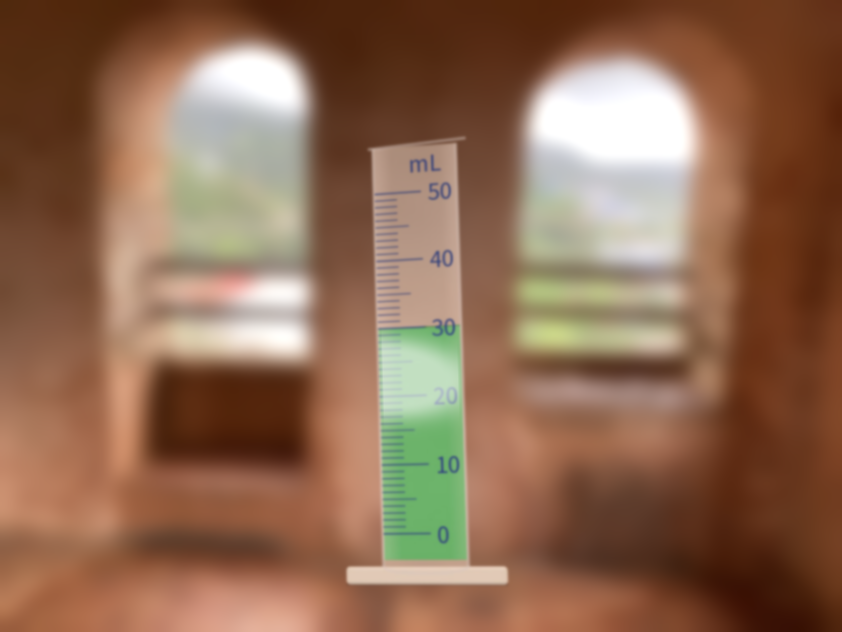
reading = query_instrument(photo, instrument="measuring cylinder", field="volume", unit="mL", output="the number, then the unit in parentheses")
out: 30 (mL)
